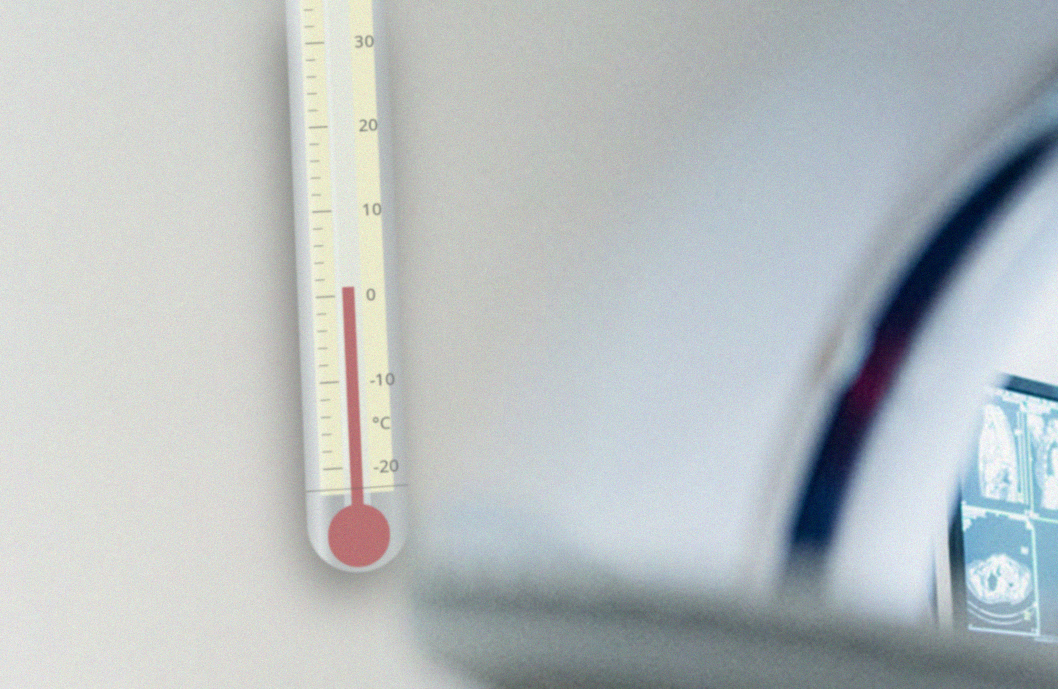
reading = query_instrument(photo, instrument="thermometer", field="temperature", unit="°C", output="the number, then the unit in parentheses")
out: 1 (°C)
